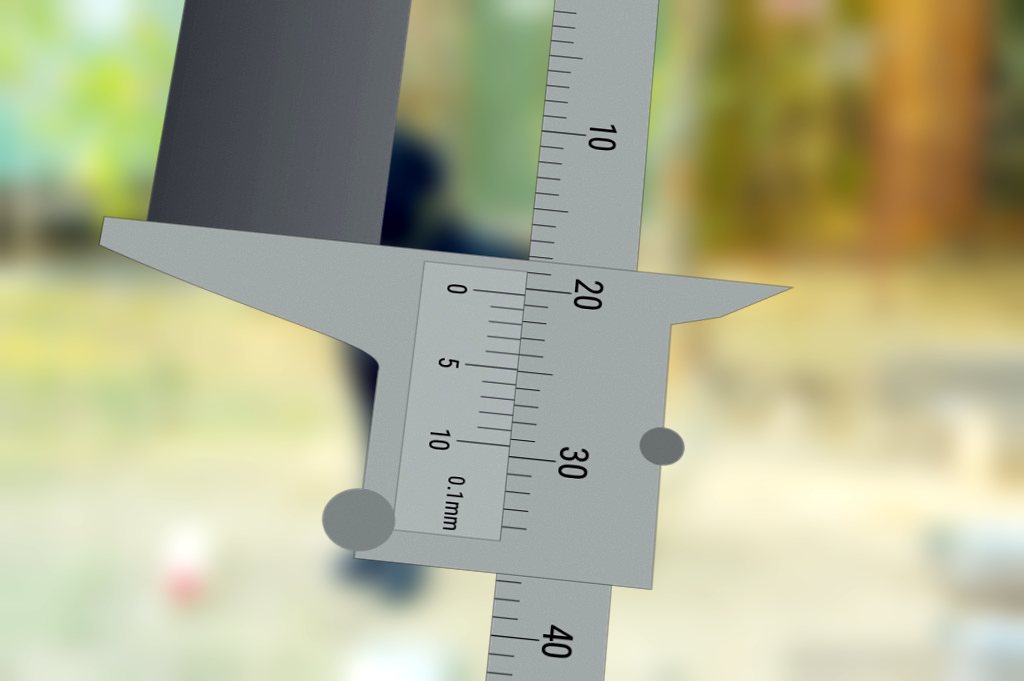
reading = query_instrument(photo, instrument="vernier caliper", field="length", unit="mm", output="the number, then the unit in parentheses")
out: 20.4 (mm)
